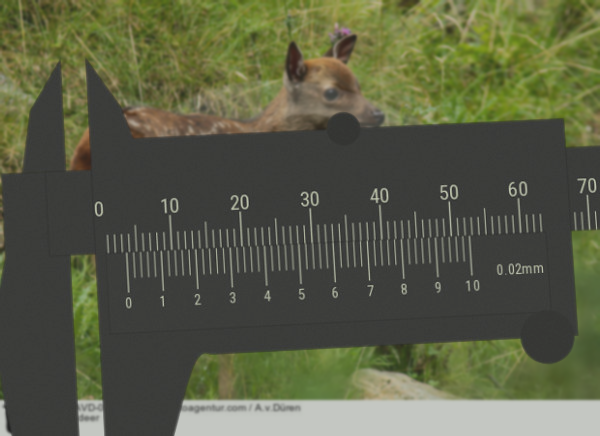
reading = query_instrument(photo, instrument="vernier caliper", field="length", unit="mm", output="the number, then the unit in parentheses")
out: 3.6 (mm)
